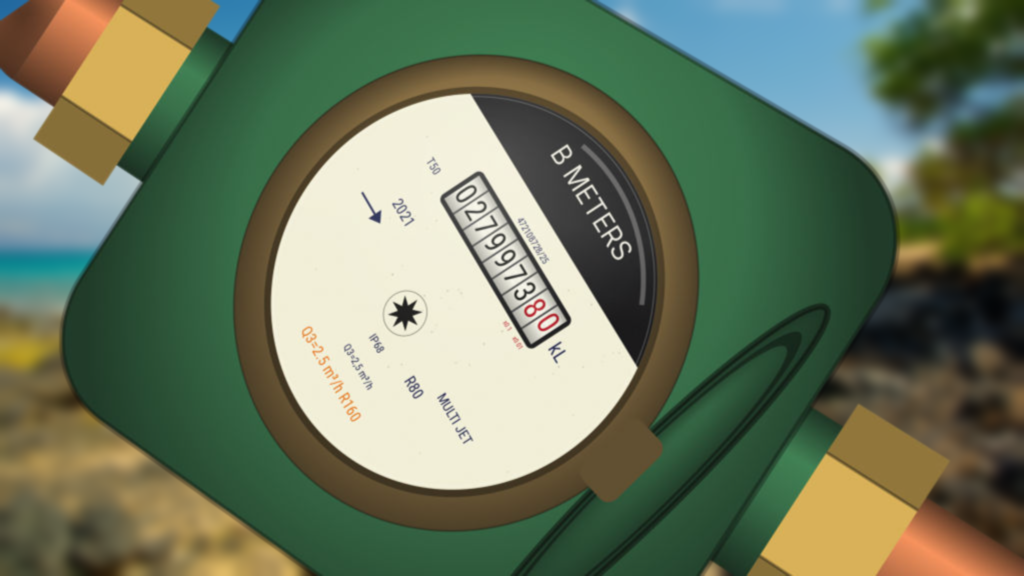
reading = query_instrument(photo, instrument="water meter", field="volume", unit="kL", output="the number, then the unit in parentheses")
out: 279973.80 (kL)
